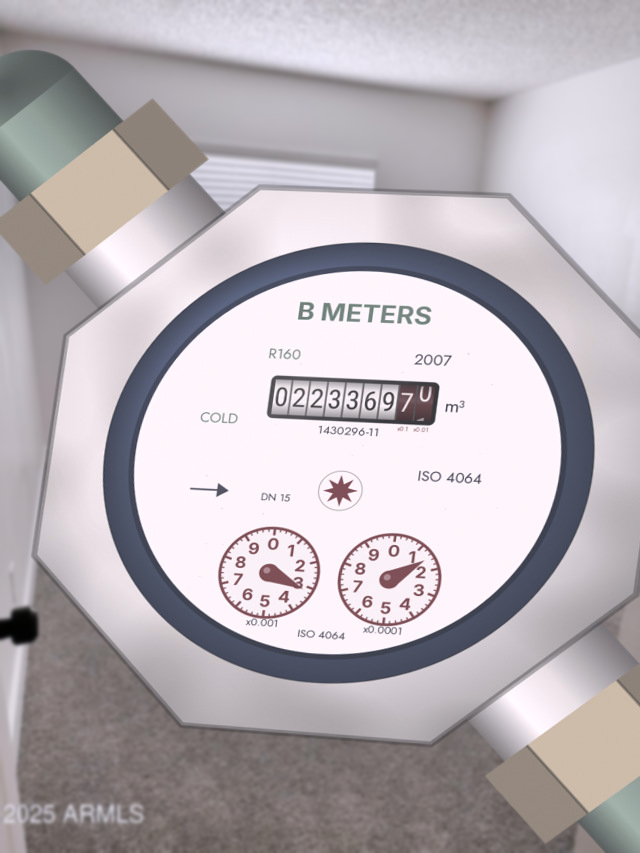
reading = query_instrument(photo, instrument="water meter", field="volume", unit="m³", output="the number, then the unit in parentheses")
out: 223369.7031 (m³)
